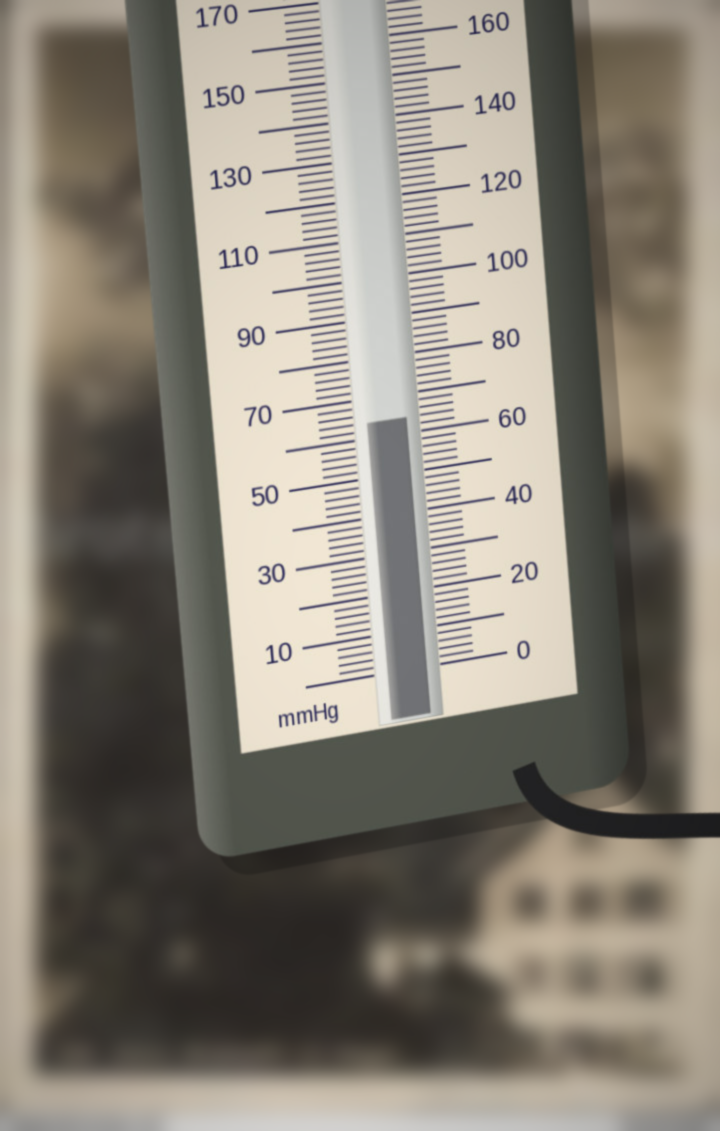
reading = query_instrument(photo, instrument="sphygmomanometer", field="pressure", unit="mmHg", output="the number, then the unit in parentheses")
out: 64 (mmHg)
